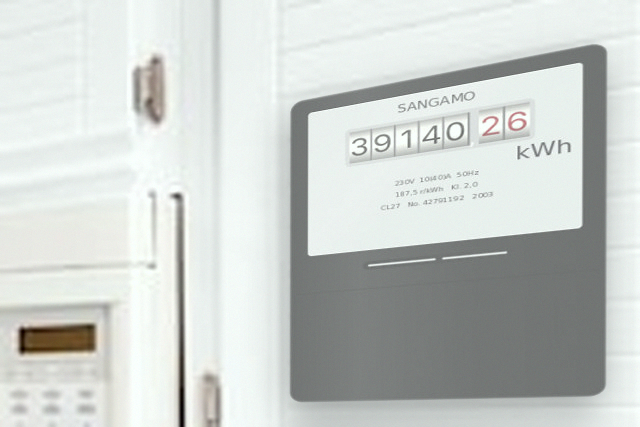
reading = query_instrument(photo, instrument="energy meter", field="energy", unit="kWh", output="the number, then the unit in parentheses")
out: 39140.26 (kWh)
